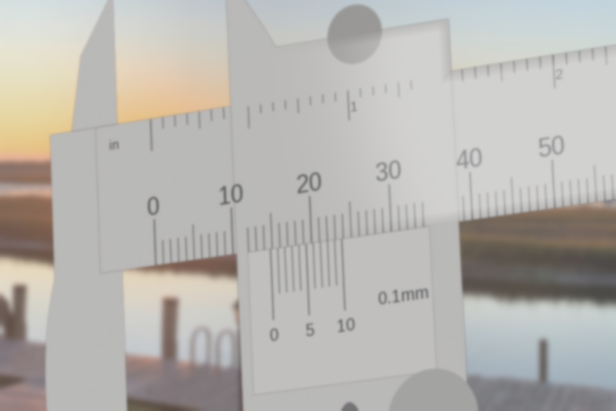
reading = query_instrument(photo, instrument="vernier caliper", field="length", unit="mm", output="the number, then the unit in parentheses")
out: 14.8 (mm)
